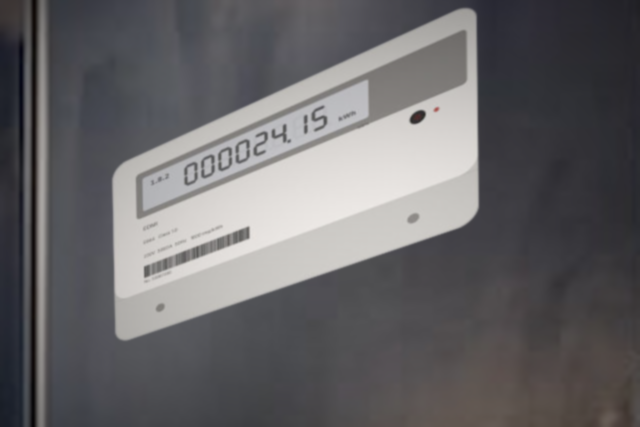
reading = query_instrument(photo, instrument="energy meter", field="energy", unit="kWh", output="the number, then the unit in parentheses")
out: 24.15 (kWh)
